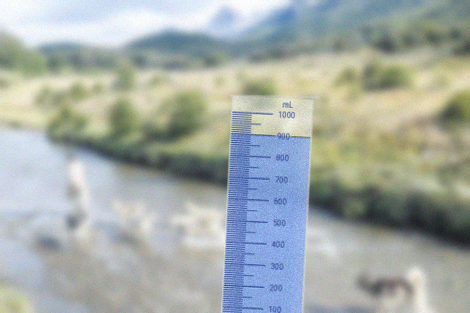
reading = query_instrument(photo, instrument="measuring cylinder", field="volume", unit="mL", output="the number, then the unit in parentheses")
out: 900 (mL)
